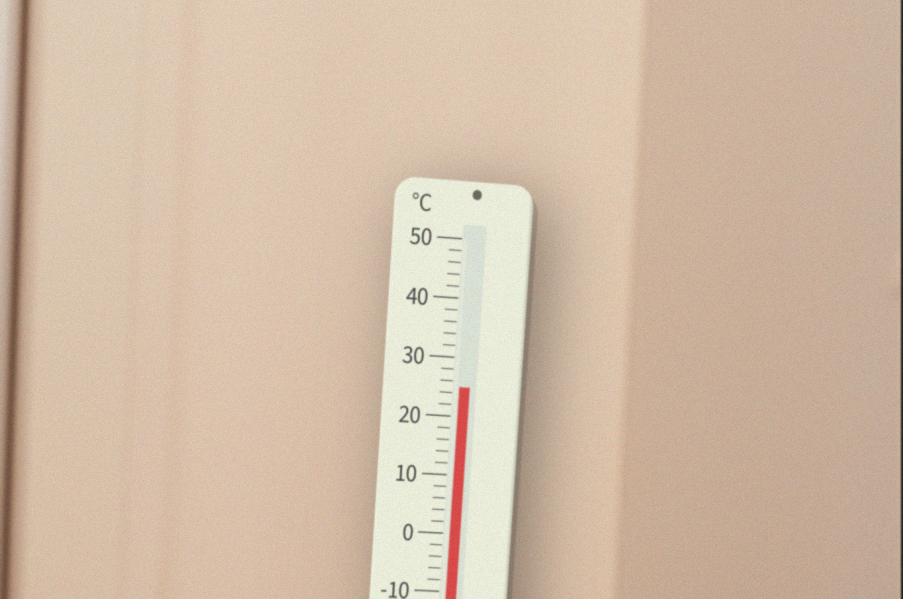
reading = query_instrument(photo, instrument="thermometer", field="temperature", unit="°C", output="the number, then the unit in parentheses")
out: 25 (°C)
